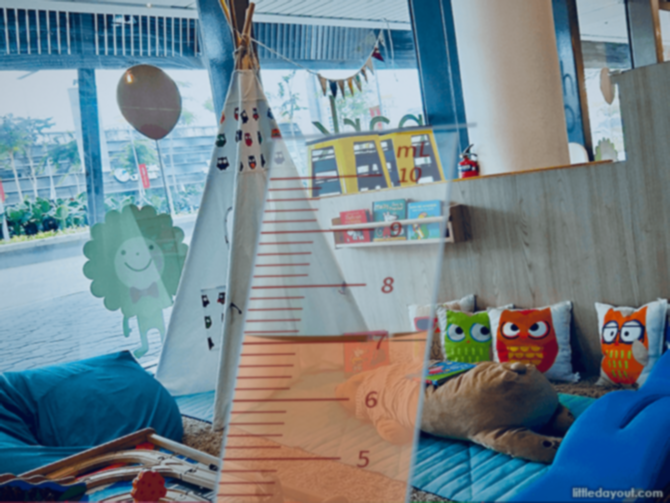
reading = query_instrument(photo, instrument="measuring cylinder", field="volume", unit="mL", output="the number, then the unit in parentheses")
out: 7 (mL)
